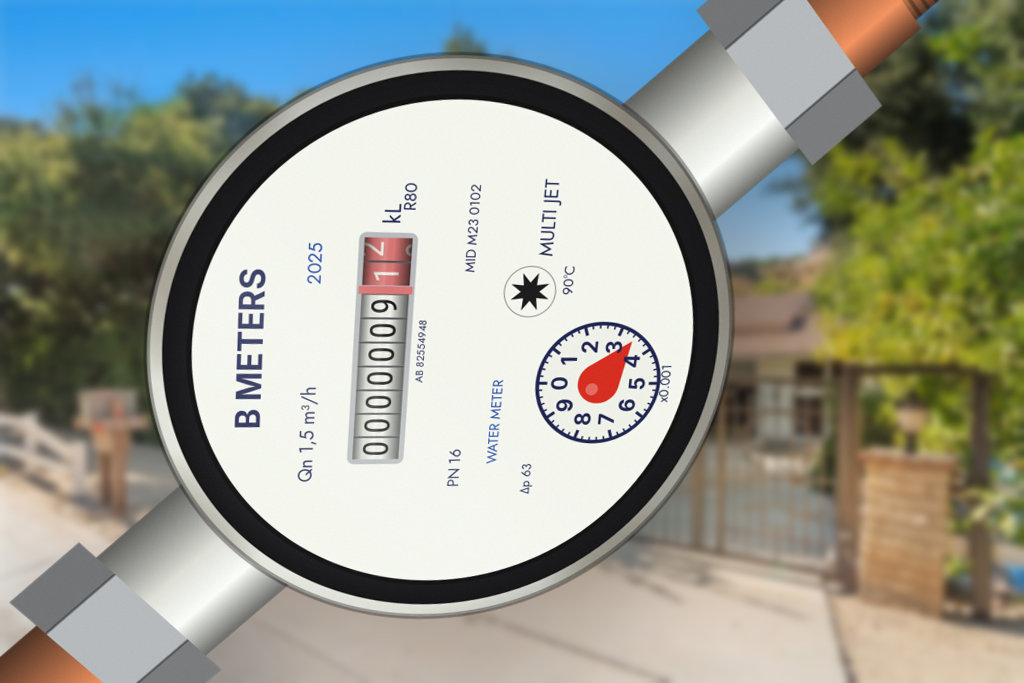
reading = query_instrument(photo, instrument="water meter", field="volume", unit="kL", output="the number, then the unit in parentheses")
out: 9.123 (kL)
